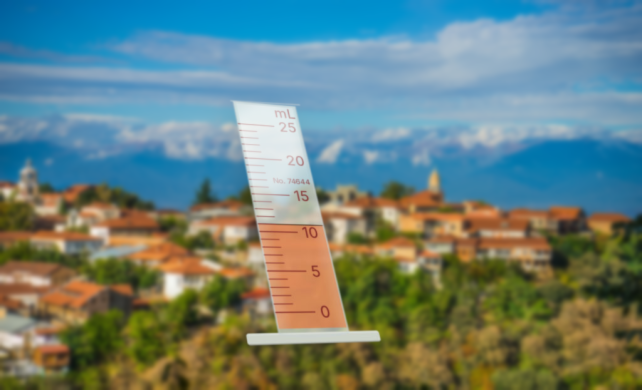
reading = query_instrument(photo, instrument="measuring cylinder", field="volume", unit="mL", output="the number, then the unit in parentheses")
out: 11 (mL)
